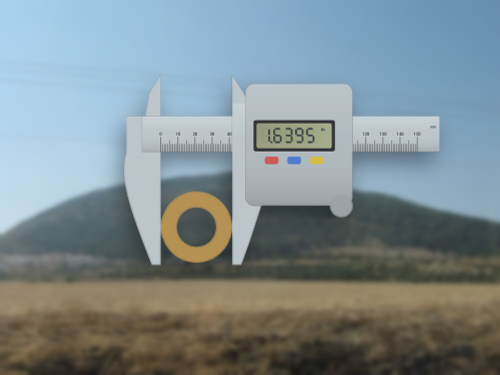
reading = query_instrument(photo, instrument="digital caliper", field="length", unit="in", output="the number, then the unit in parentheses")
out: 1.6395 (in)
